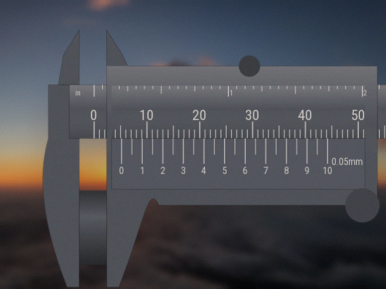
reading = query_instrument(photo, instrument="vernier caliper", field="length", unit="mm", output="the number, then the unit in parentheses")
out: 5.2 (mm)
